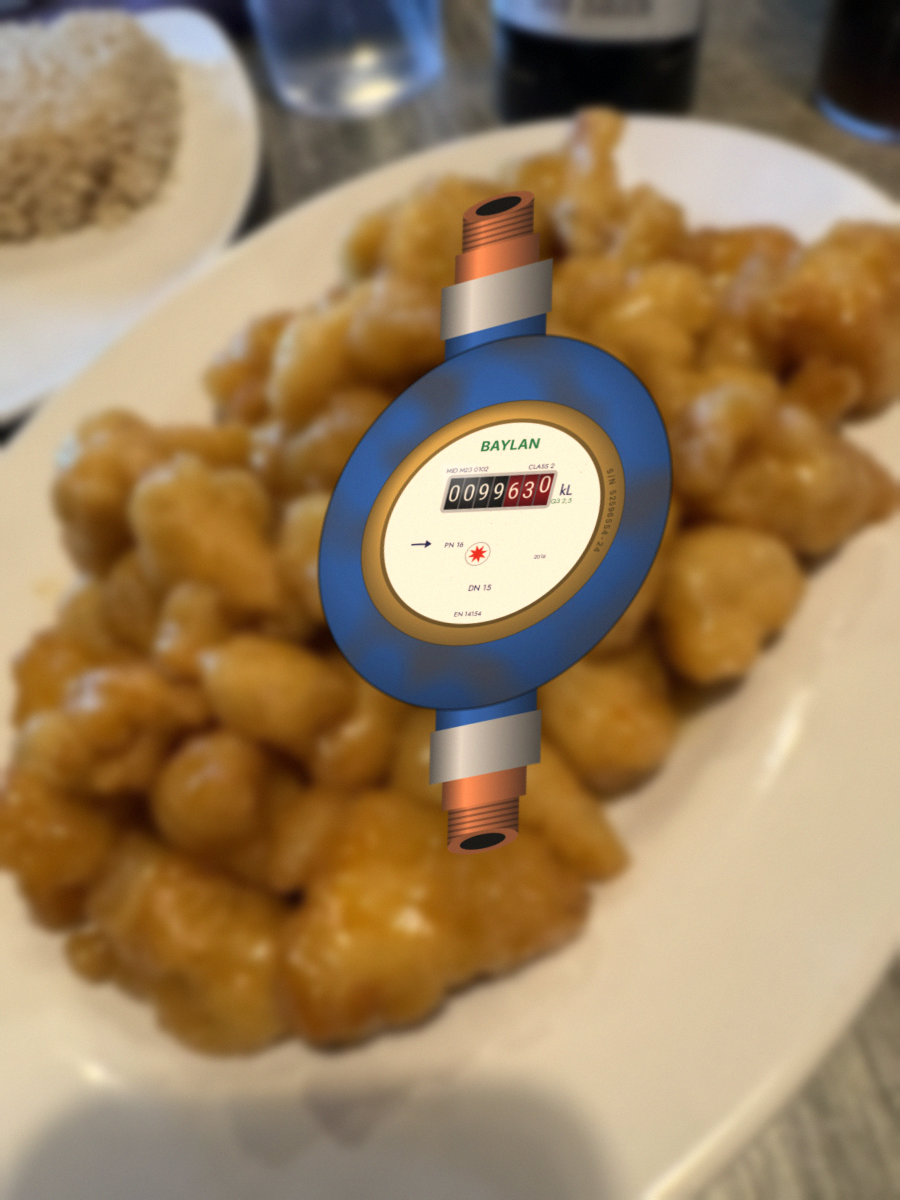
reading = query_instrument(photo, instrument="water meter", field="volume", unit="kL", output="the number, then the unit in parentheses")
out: 99.630 (kL)
